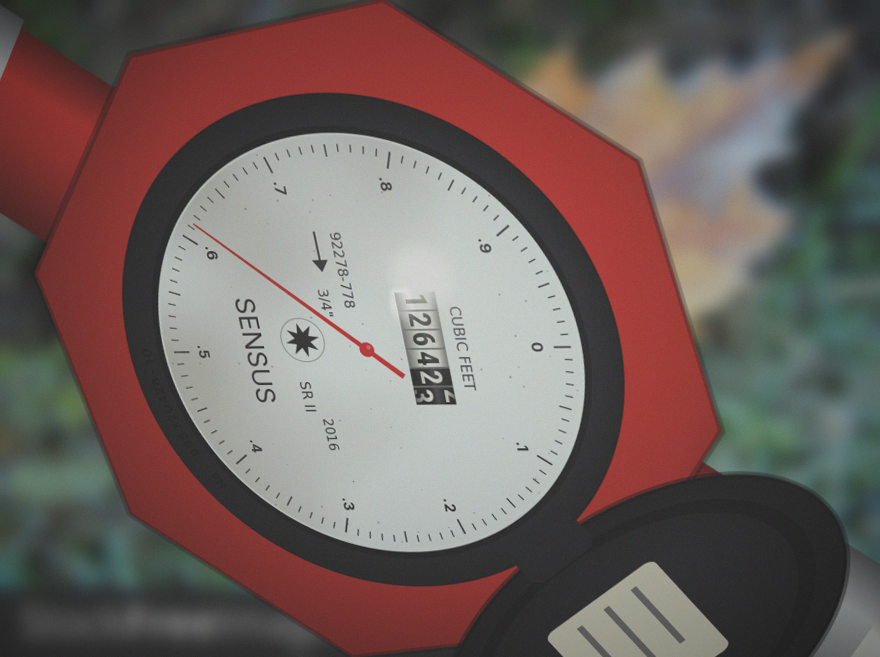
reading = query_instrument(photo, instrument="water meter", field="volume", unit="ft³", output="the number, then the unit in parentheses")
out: 126422.61 (ft³)
